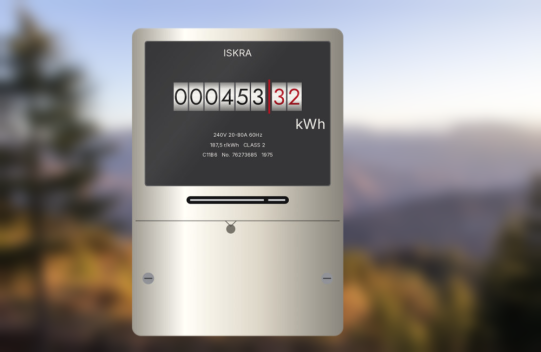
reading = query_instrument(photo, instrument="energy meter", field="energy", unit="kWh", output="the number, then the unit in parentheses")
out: 453.32 (kWh)
